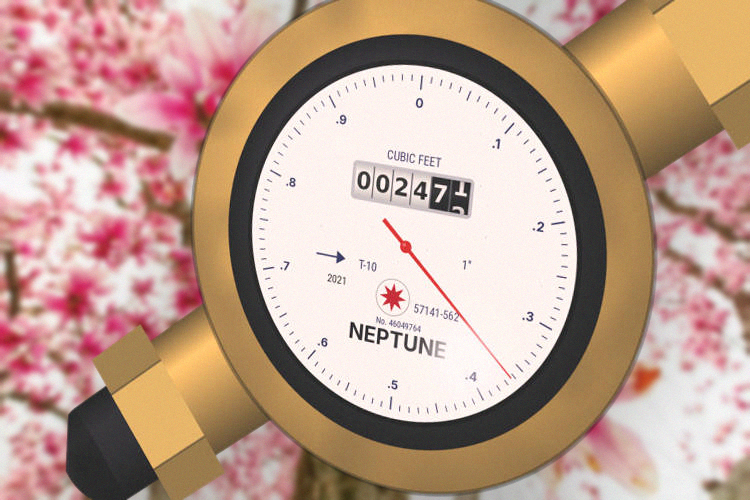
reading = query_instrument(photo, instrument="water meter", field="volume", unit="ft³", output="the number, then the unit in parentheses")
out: 2471.36 (ft³)
